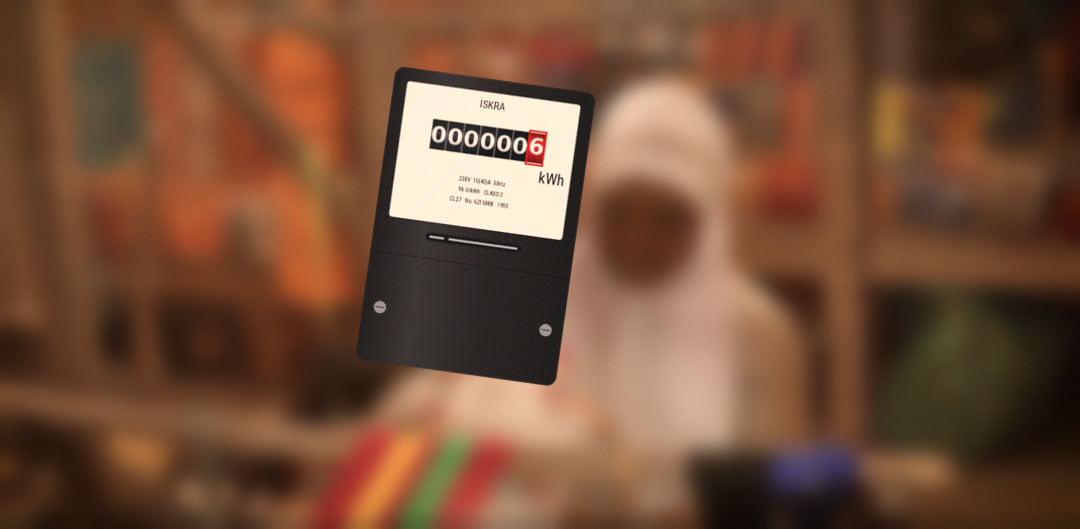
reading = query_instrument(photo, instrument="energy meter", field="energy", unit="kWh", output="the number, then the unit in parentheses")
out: 0.6 (kWh)
